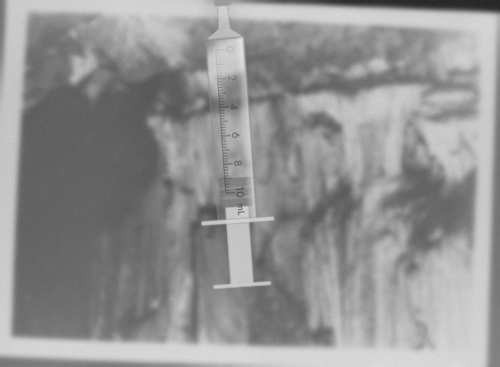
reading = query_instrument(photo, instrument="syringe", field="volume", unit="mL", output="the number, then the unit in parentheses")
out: 9 (mL)
